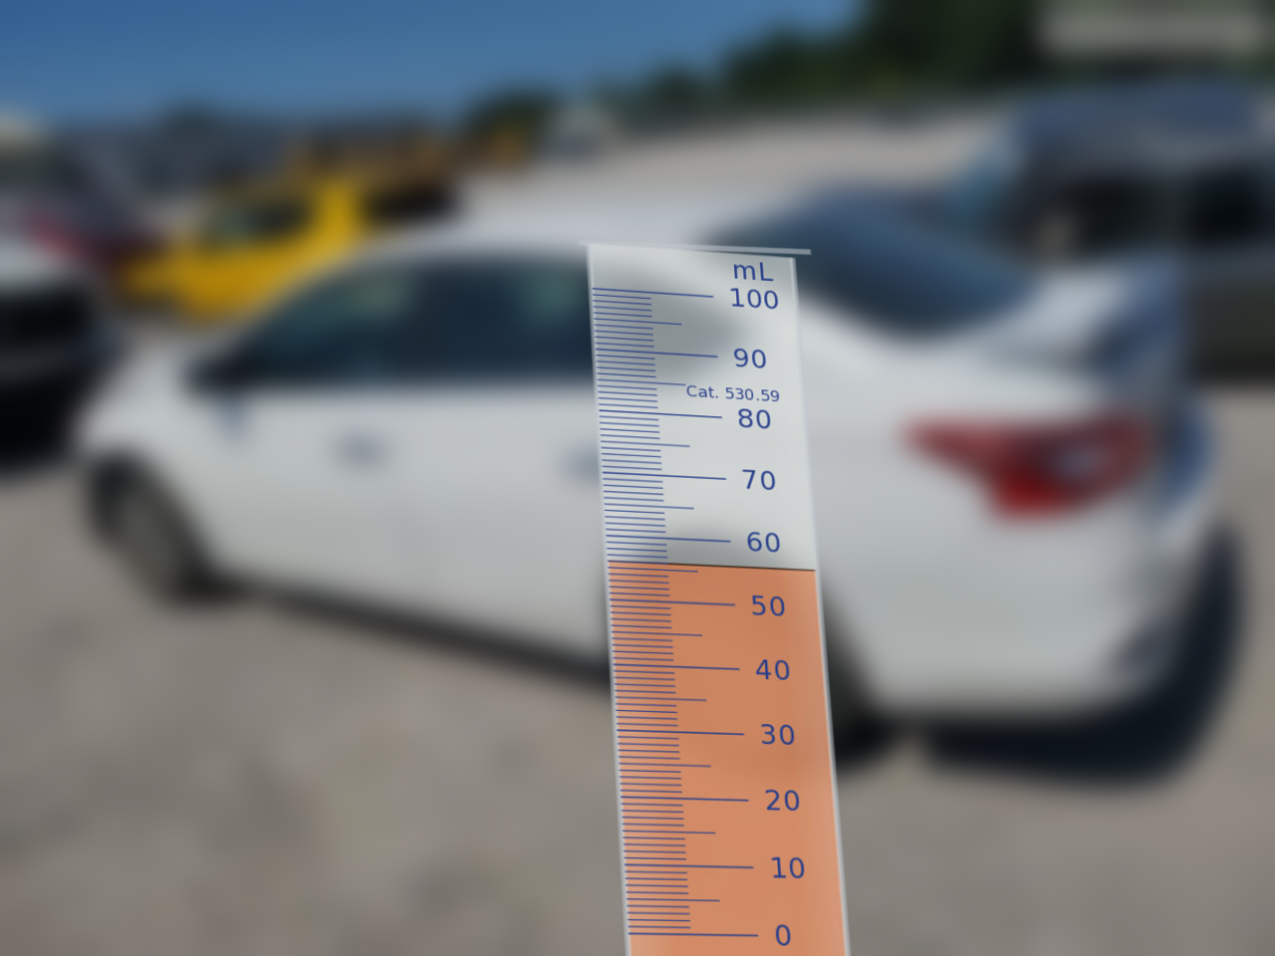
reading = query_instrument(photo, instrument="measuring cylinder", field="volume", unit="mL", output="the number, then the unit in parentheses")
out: 56 (mL)
